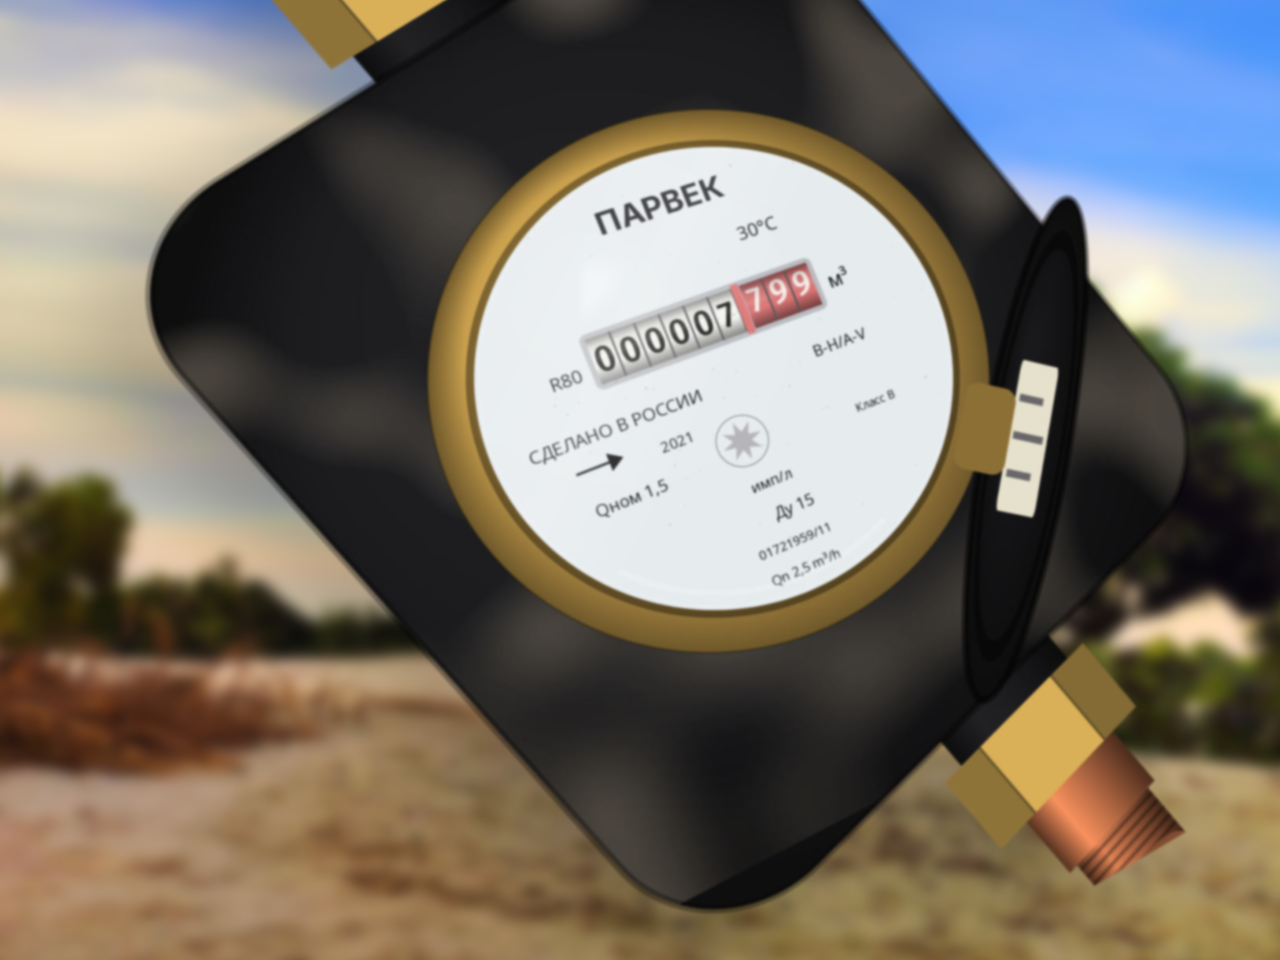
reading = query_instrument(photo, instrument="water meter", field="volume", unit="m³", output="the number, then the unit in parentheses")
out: 7.799 (m³)
